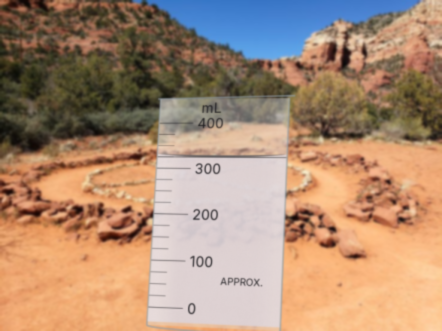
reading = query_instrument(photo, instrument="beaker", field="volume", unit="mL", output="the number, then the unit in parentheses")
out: 325 (mL)
